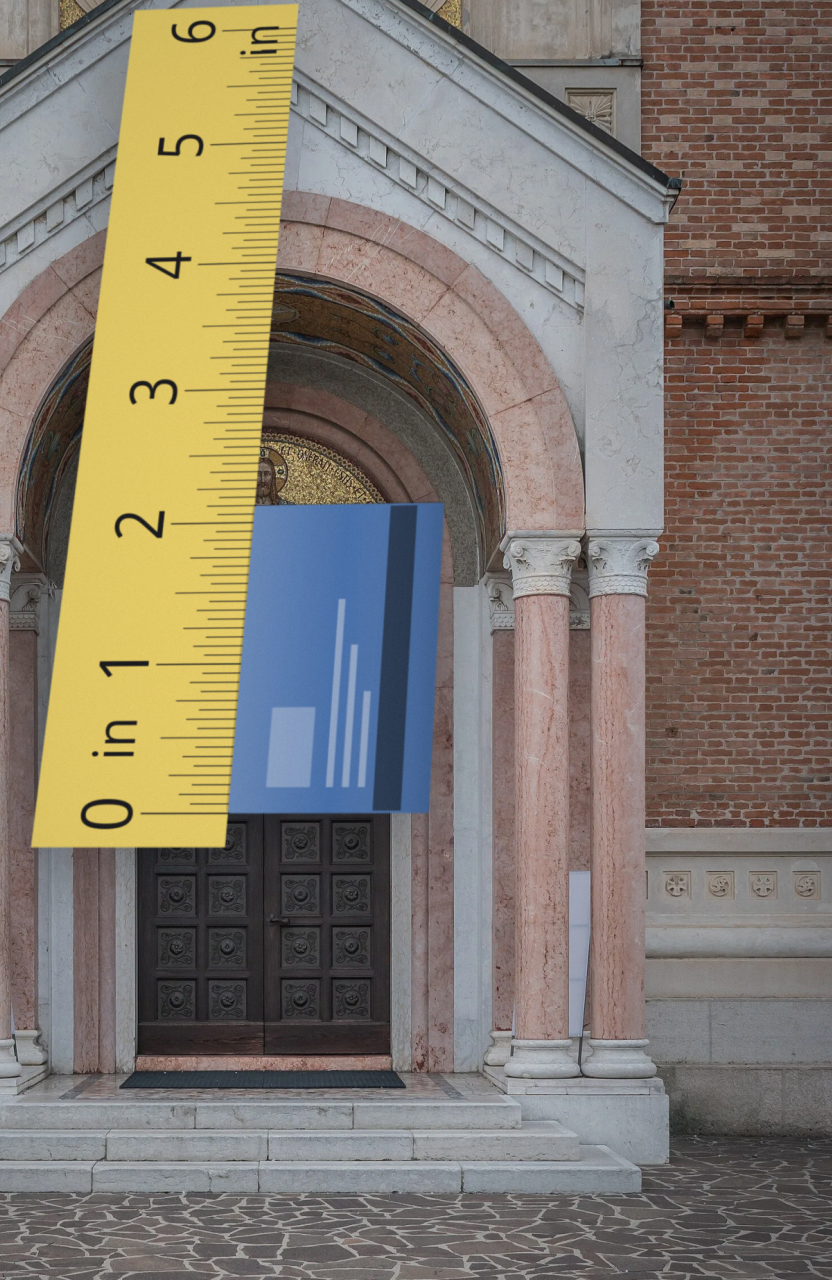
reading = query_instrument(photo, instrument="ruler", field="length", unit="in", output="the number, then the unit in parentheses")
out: 2.125 (in)
